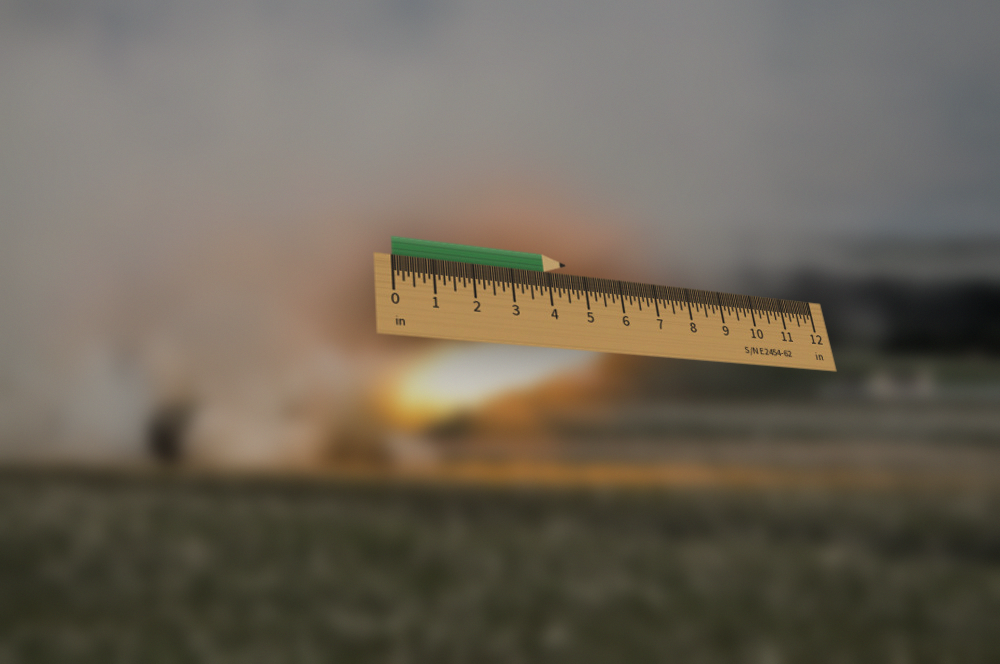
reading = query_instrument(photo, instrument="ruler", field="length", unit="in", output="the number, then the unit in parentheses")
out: 4.5 (in)
